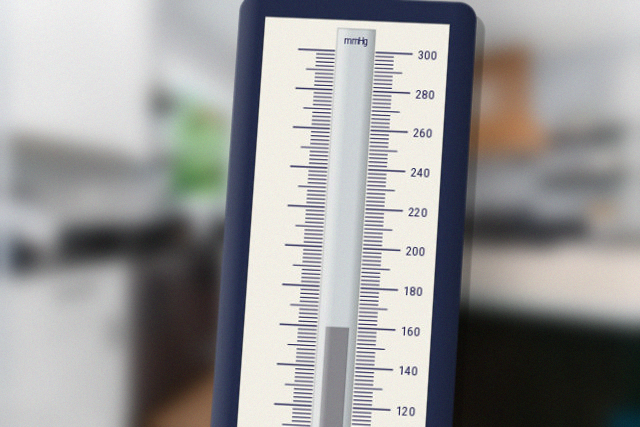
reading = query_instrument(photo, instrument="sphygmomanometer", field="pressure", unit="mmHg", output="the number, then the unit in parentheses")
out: 160 (mmHg)
